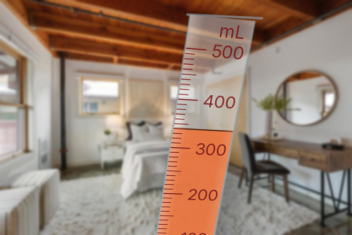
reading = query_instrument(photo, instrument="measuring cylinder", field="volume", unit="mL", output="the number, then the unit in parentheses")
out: 340 (mL)
